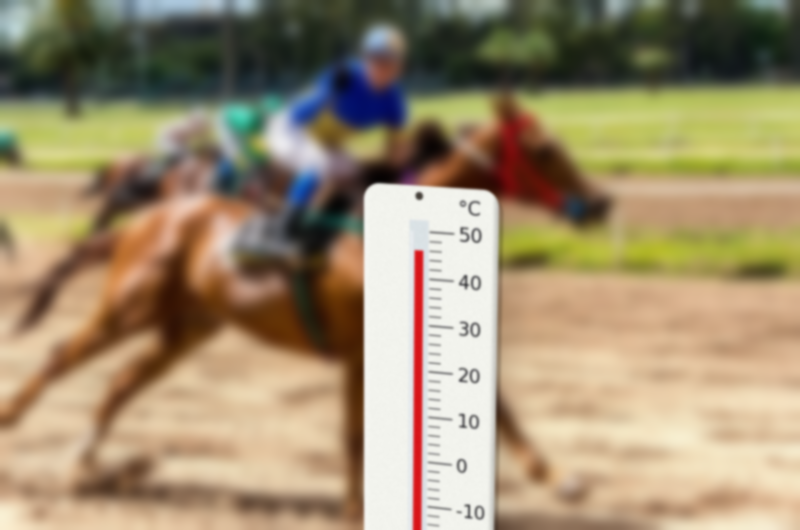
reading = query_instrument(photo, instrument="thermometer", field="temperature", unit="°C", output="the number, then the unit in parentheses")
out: 46 (°C)
